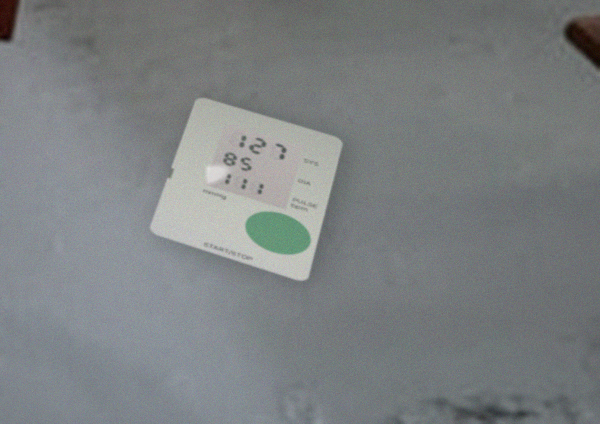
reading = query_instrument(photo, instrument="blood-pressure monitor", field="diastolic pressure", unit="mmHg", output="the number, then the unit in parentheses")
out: 85 (mmHg)
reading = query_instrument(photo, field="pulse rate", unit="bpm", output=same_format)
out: 111 (bpm)
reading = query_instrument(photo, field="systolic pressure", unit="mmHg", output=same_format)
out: 127 (mmHg)
